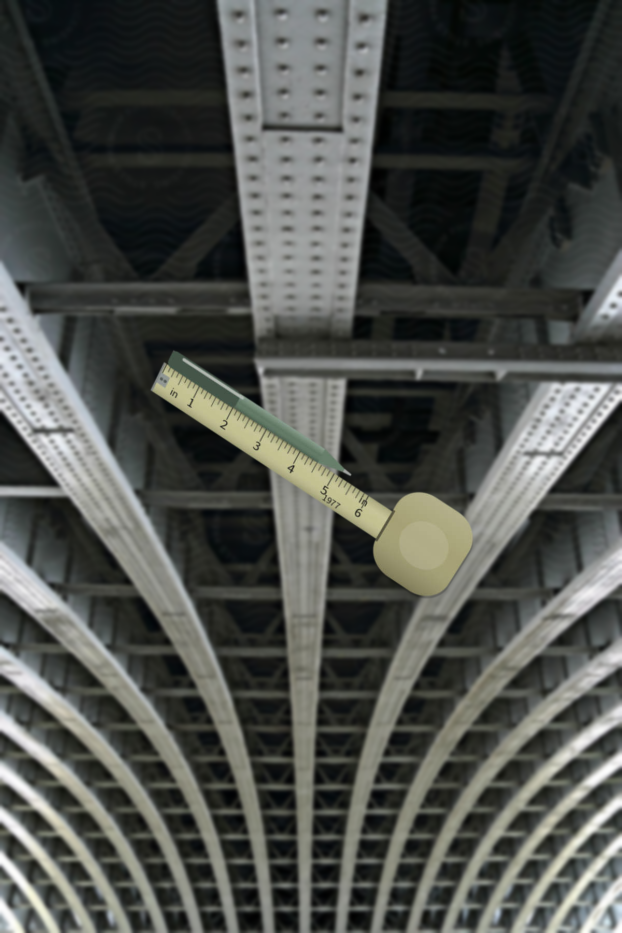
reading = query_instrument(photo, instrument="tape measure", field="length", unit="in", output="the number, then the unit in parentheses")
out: 5.375 (in)
